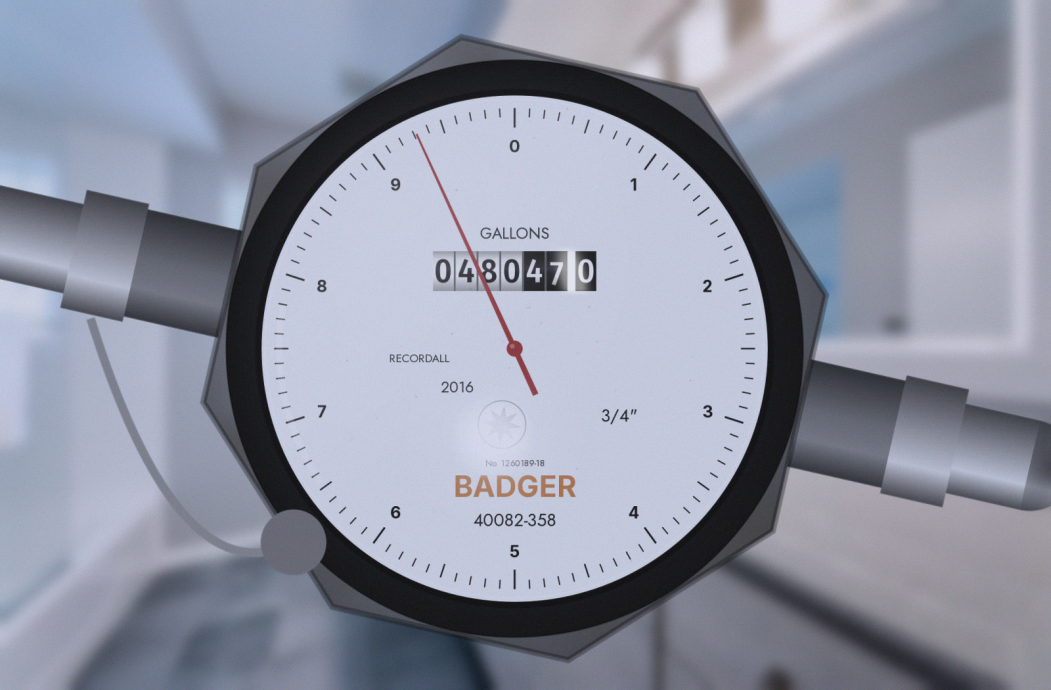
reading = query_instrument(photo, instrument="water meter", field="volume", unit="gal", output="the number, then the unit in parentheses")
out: 480469.3 (gal)
